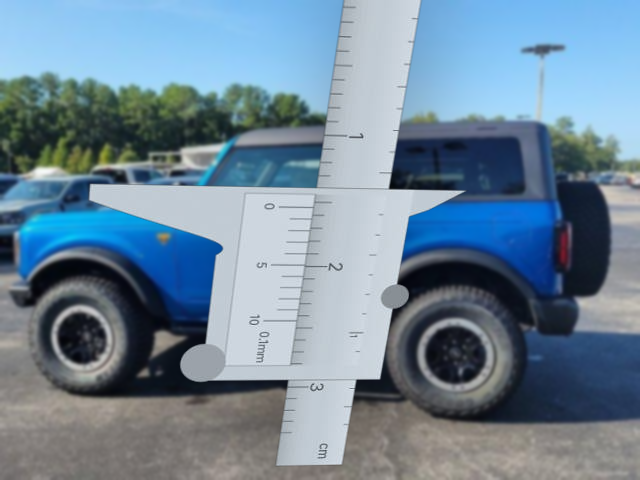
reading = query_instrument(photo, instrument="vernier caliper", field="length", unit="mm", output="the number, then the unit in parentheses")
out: 15.4 (mm)
